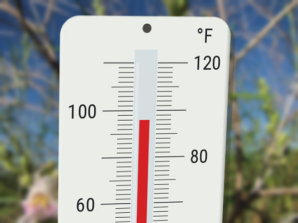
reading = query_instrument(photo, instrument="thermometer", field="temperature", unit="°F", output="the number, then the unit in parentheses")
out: 96 (°F)
